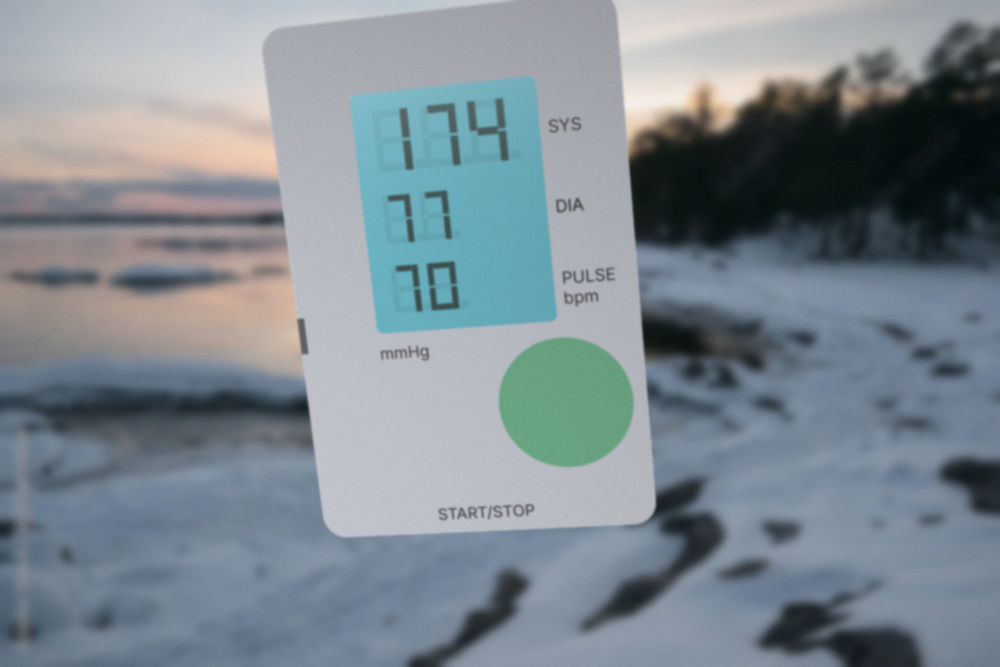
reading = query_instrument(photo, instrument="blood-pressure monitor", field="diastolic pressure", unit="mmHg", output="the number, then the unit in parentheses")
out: 77 (mmHg)
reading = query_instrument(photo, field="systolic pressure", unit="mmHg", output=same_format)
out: 174 (mmHg)
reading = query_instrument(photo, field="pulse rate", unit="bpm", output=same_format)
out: 70 (bpm)
